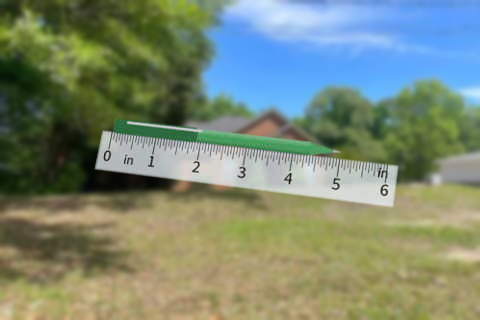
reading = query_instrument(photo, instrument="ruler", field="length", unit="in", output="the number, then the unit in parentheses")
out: 5 (in)
